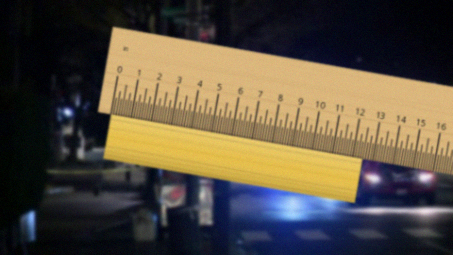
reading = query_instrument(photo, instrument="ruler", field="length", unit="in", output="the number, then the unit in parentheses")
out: 12.5 (in)
